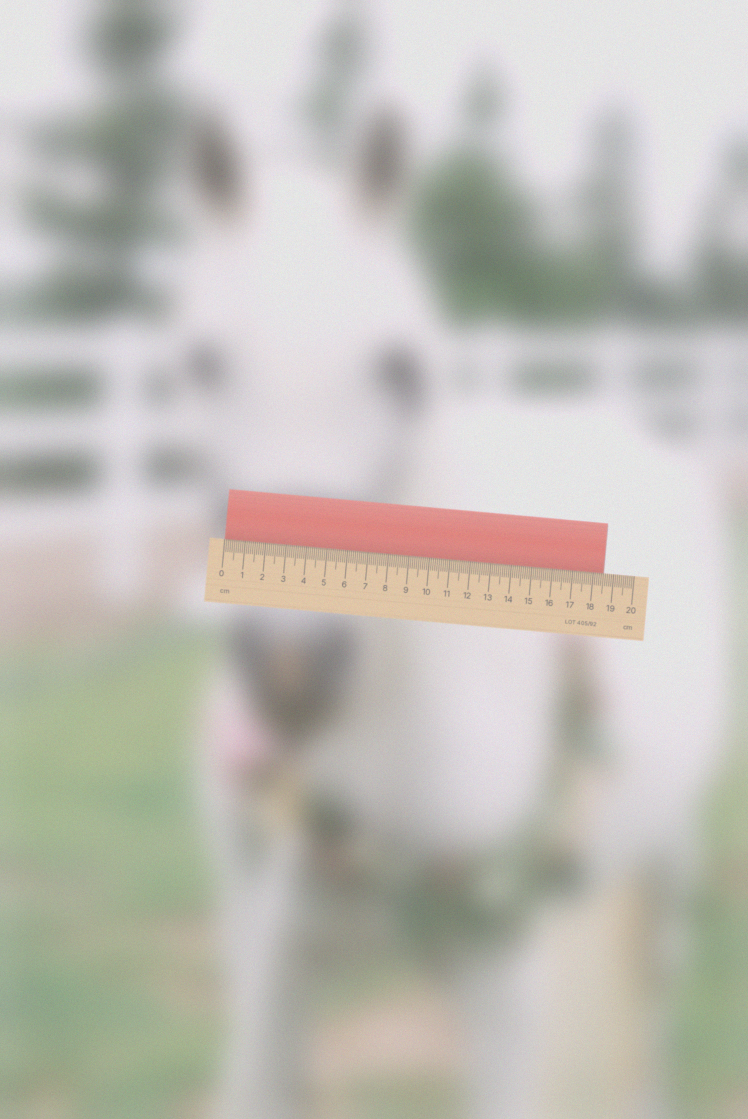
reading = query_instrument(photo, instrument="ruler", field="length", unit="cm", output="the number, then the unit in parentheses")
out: 18.5 (cm)
